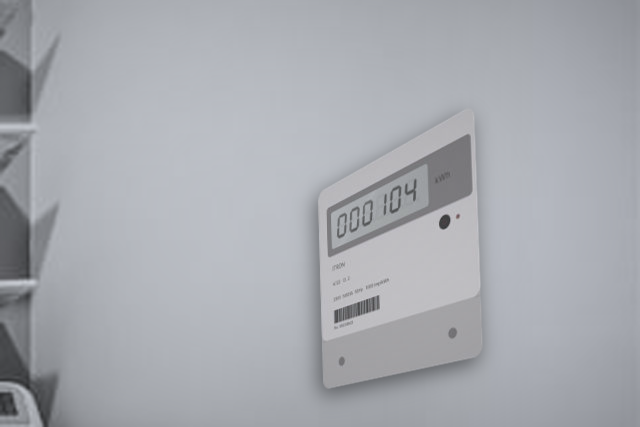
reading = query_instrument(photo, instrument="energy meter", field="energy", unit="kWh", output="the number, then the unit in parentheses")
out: 104 (kWh)
